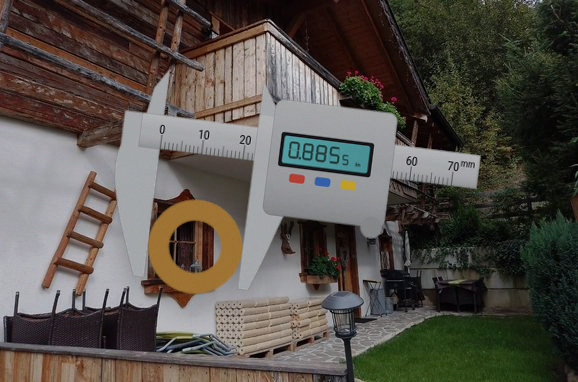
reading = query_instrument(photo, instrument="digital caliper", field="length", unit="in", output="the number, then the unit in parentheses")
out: 0.8855 (in)
